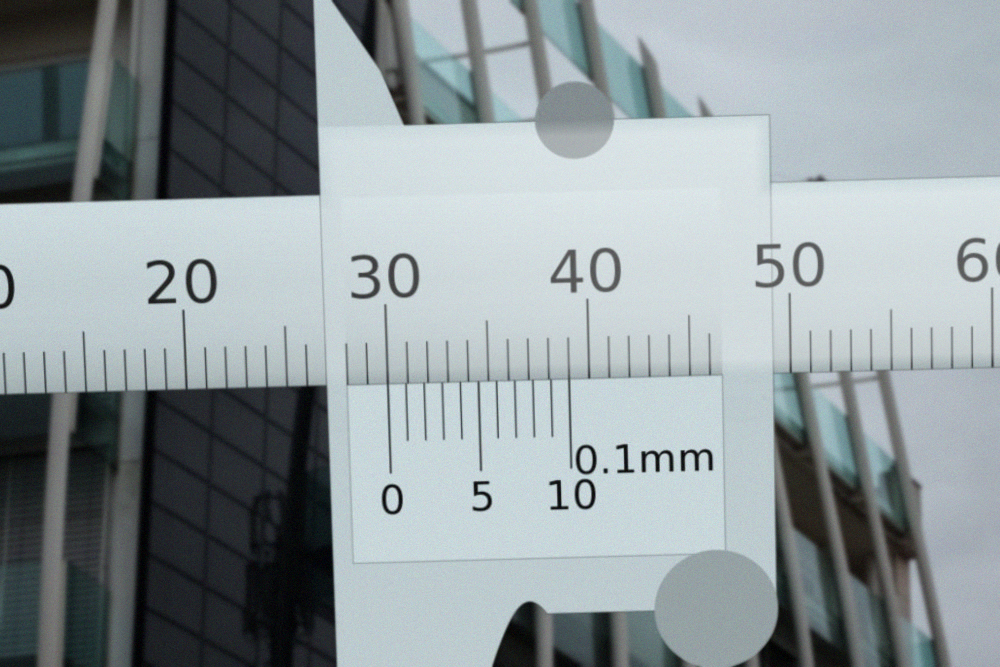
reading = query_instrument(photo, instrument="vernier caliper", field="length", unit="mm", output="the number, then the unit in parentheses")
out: 30.0 (mm)
